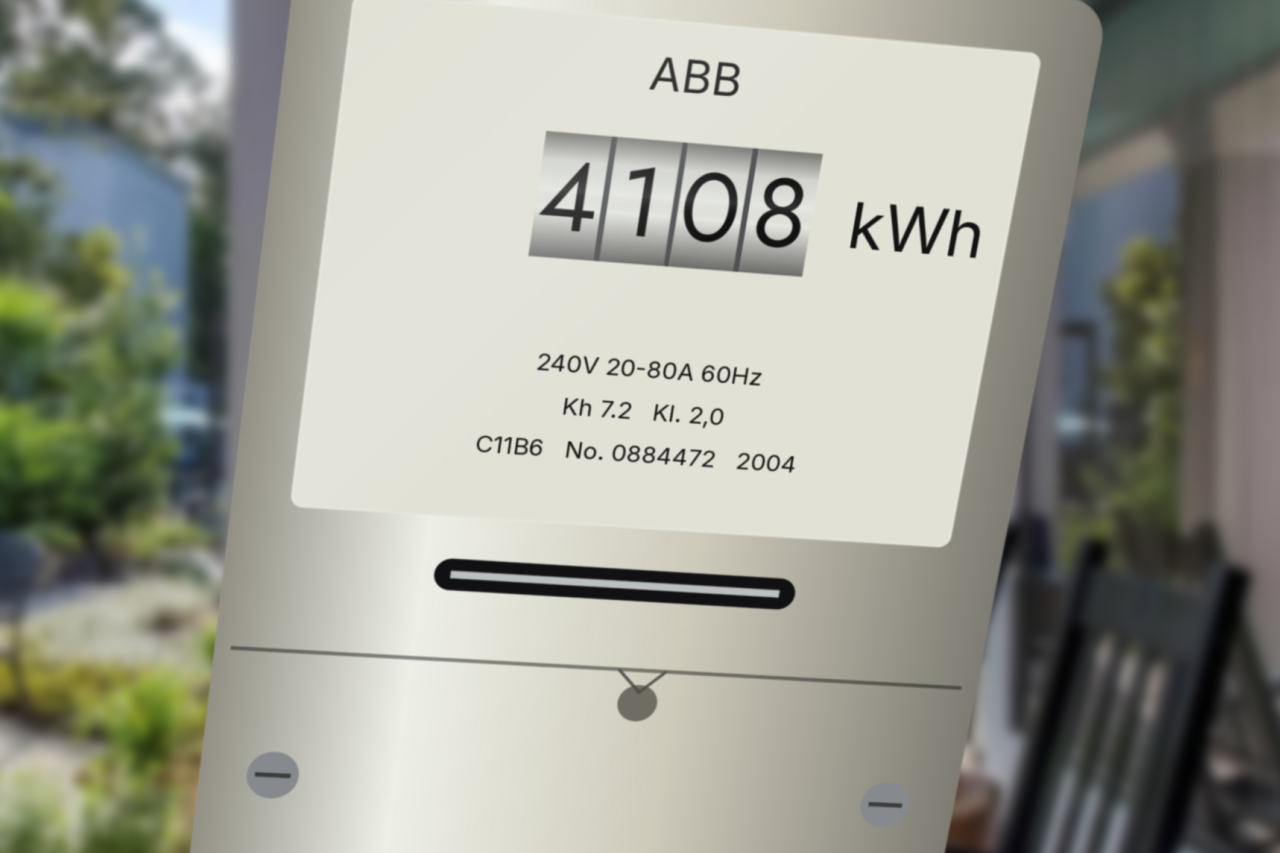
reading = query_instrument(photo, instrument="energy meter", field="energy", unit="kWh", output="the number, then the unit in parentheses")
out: 4108 (kWh)
